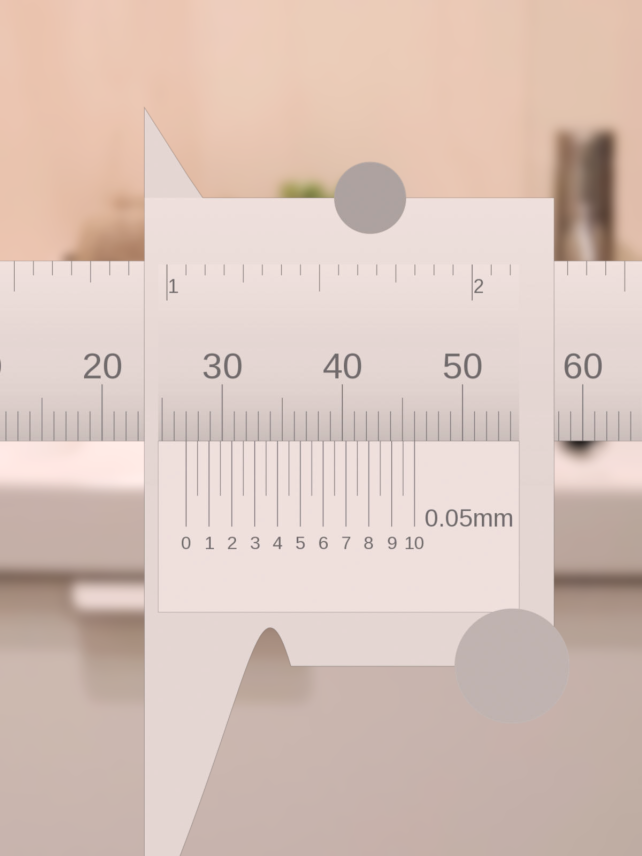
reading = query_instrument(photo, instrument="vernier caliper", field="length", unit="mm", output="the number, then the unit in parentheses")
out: 27.0 (mm)
